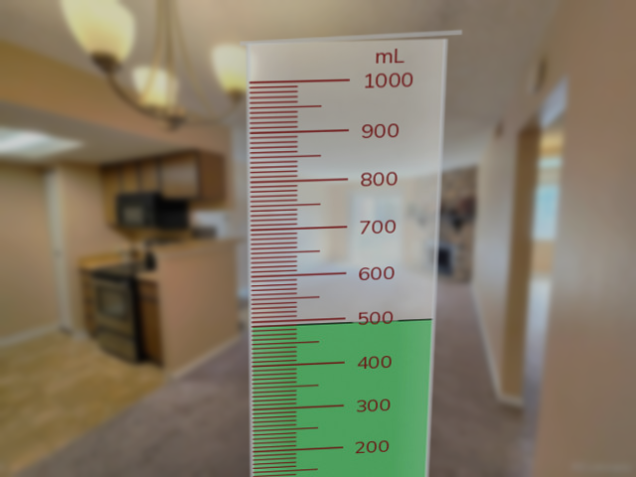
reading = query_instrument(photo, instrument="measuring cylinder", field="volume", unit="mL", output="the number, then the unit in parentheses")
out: 490 (mL)
